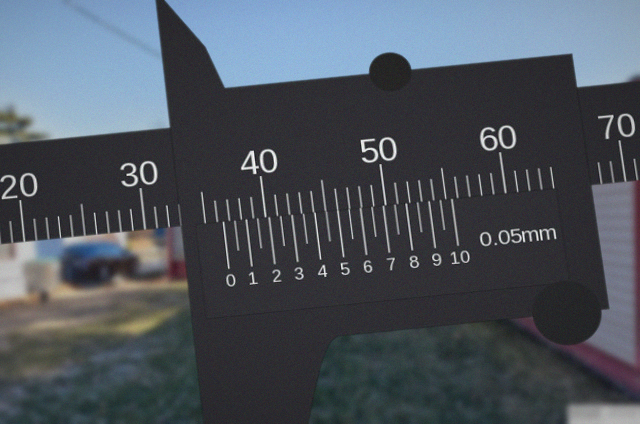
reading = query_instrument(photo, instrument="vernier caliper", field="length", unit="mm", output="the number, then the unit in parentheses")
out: 36.5 (mm)
